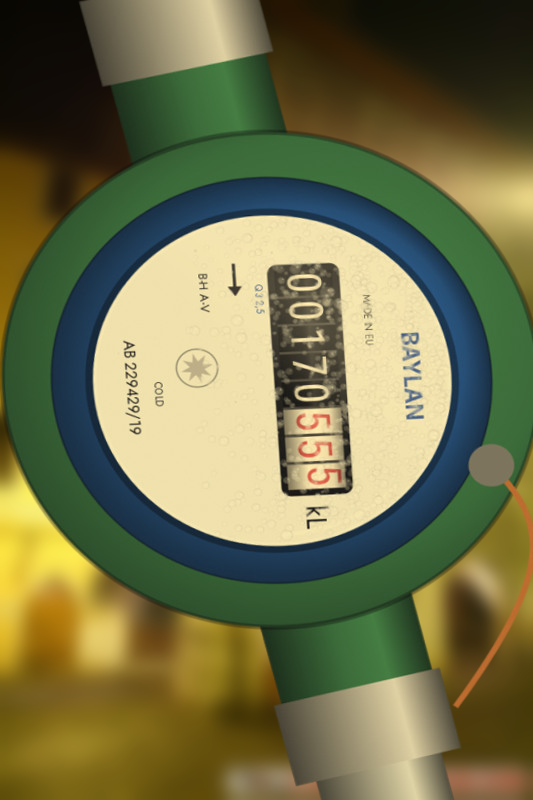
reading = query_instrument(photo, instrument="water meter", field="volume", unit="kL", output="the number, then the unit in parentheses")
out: 170.555 (kL)
